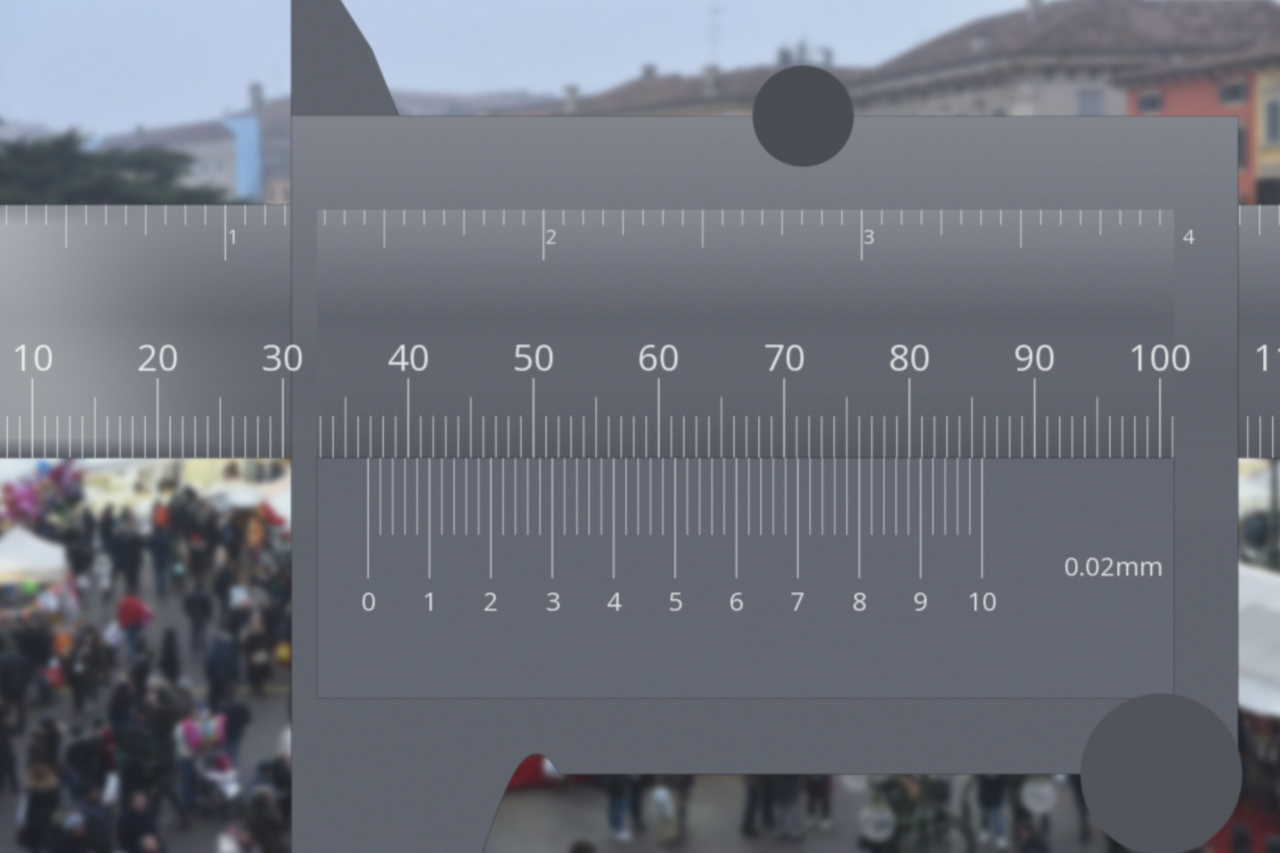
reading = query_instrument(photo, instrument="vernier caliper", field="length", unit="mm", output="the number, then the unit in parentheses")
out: 36.8 (mm)
